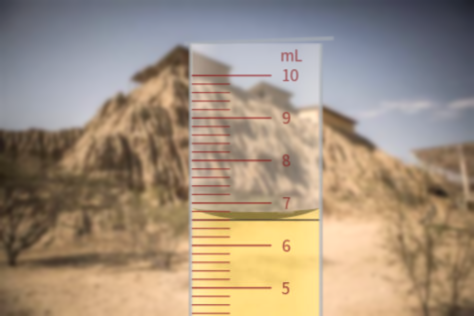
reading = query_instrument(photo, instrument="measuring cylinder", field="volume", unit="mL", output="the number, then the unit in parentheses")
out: 6.6 (mL)
